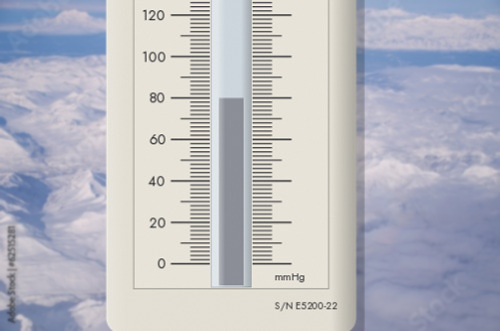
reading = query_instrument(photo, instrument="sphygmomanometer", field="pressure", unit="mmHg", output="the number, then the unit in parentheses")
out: 80 (mmHg)
